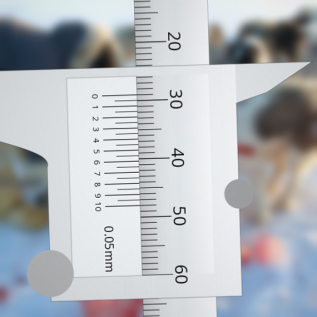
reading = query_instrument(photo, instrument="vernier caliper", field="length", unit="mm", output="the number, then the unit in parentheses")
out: 29.0 (mm)
